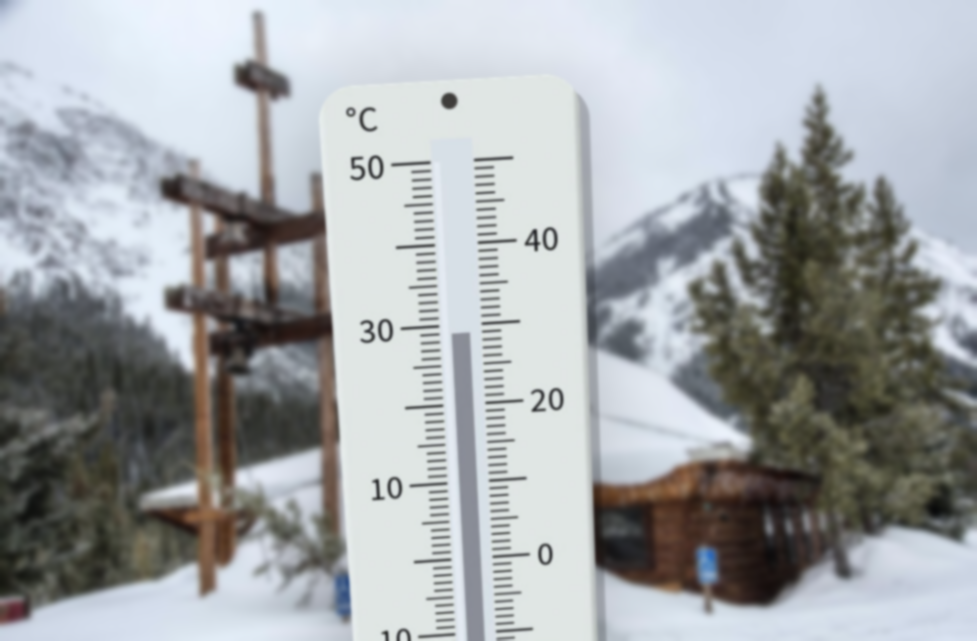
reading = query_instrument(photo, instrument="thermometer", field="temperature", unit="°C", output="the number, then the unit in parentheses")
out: 29 (°C)
